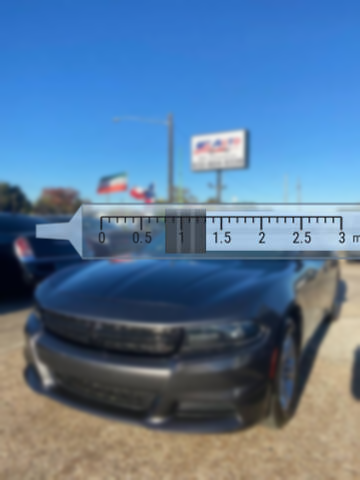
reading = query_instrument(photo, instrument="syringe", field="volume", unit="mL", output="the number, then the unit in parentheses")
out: 0.8 (mL)
